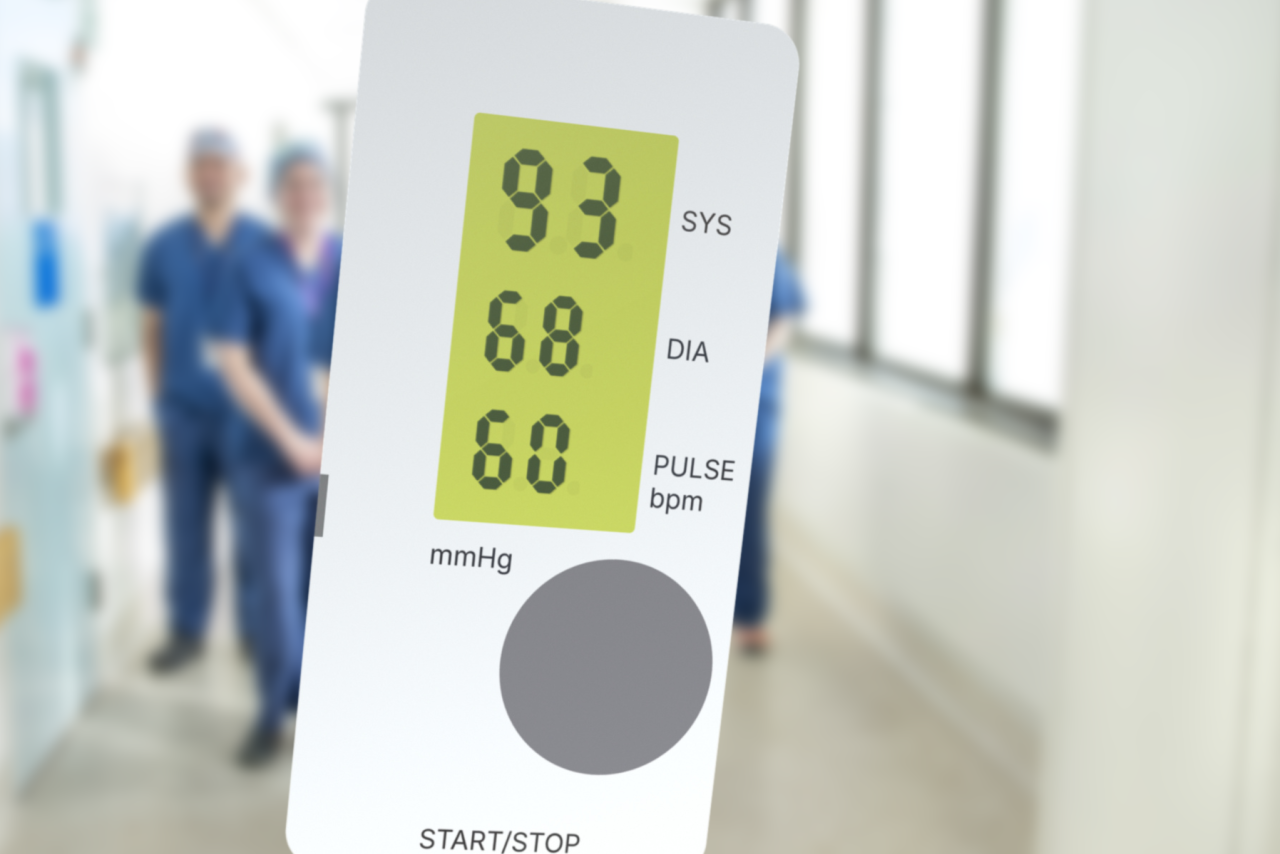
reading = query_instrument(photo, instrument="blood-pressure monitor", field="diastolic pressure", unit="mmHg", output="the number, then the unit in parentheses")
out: 68 (mmHg)
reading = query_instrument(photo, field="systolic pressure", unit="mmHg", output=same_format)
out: 93 (mmHg)
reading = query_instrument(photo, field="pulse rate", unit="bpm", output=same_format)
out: 60 (bpm)
